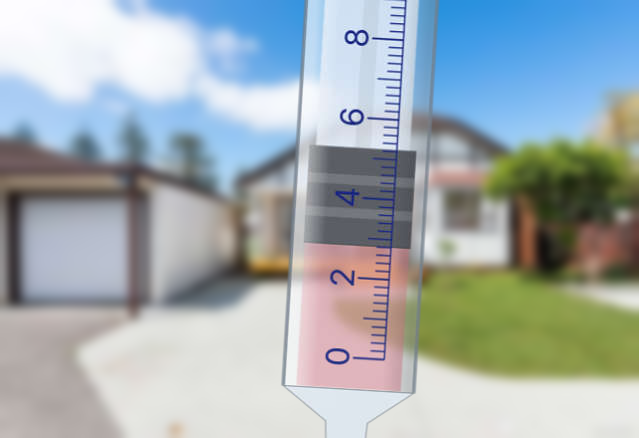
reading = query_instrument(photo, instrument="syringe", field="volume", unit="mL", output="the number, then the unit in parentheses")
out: 2.8 (mL)
